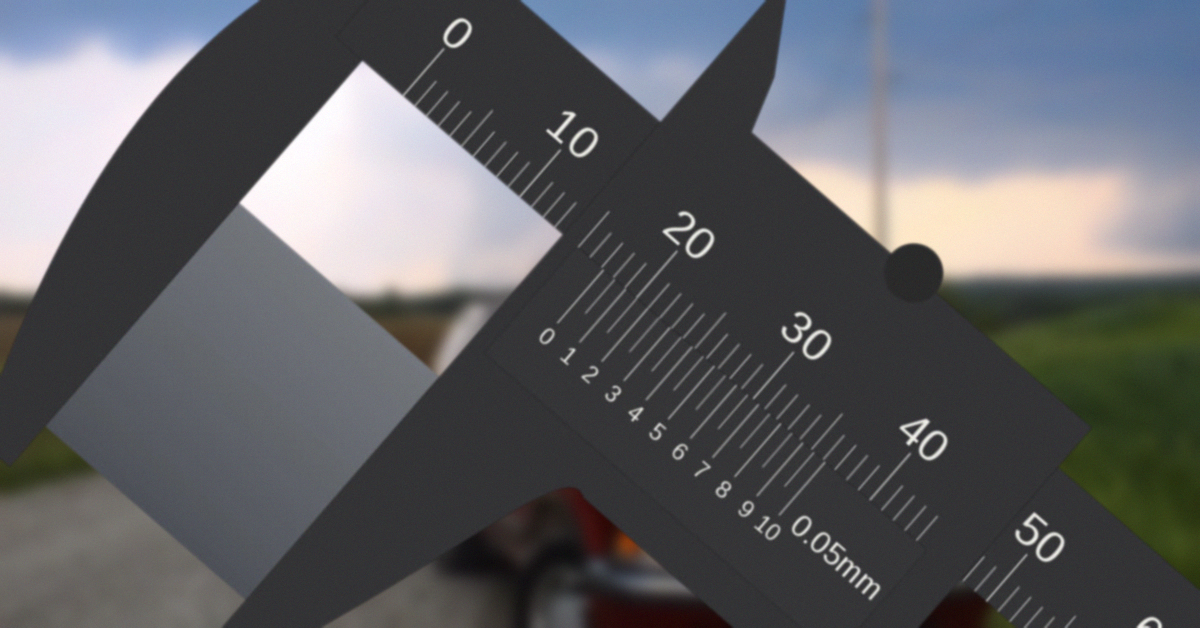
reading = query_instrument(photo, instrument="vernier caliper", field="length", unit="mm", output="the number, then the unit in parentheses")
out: 17.2 (mm)
